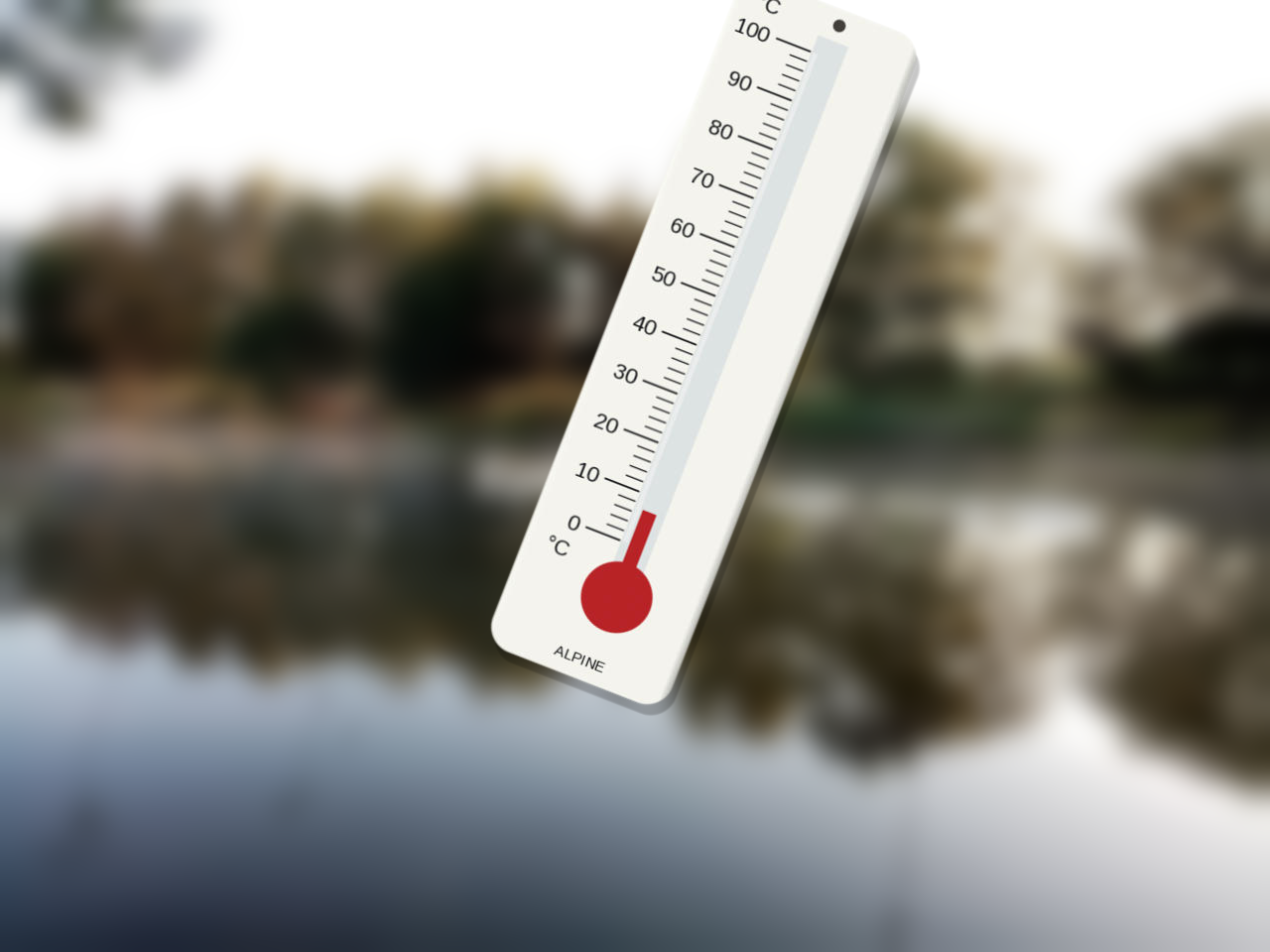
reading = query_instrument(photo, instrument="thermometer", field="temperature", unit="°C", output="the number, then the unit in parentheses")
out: 7 (°C)
